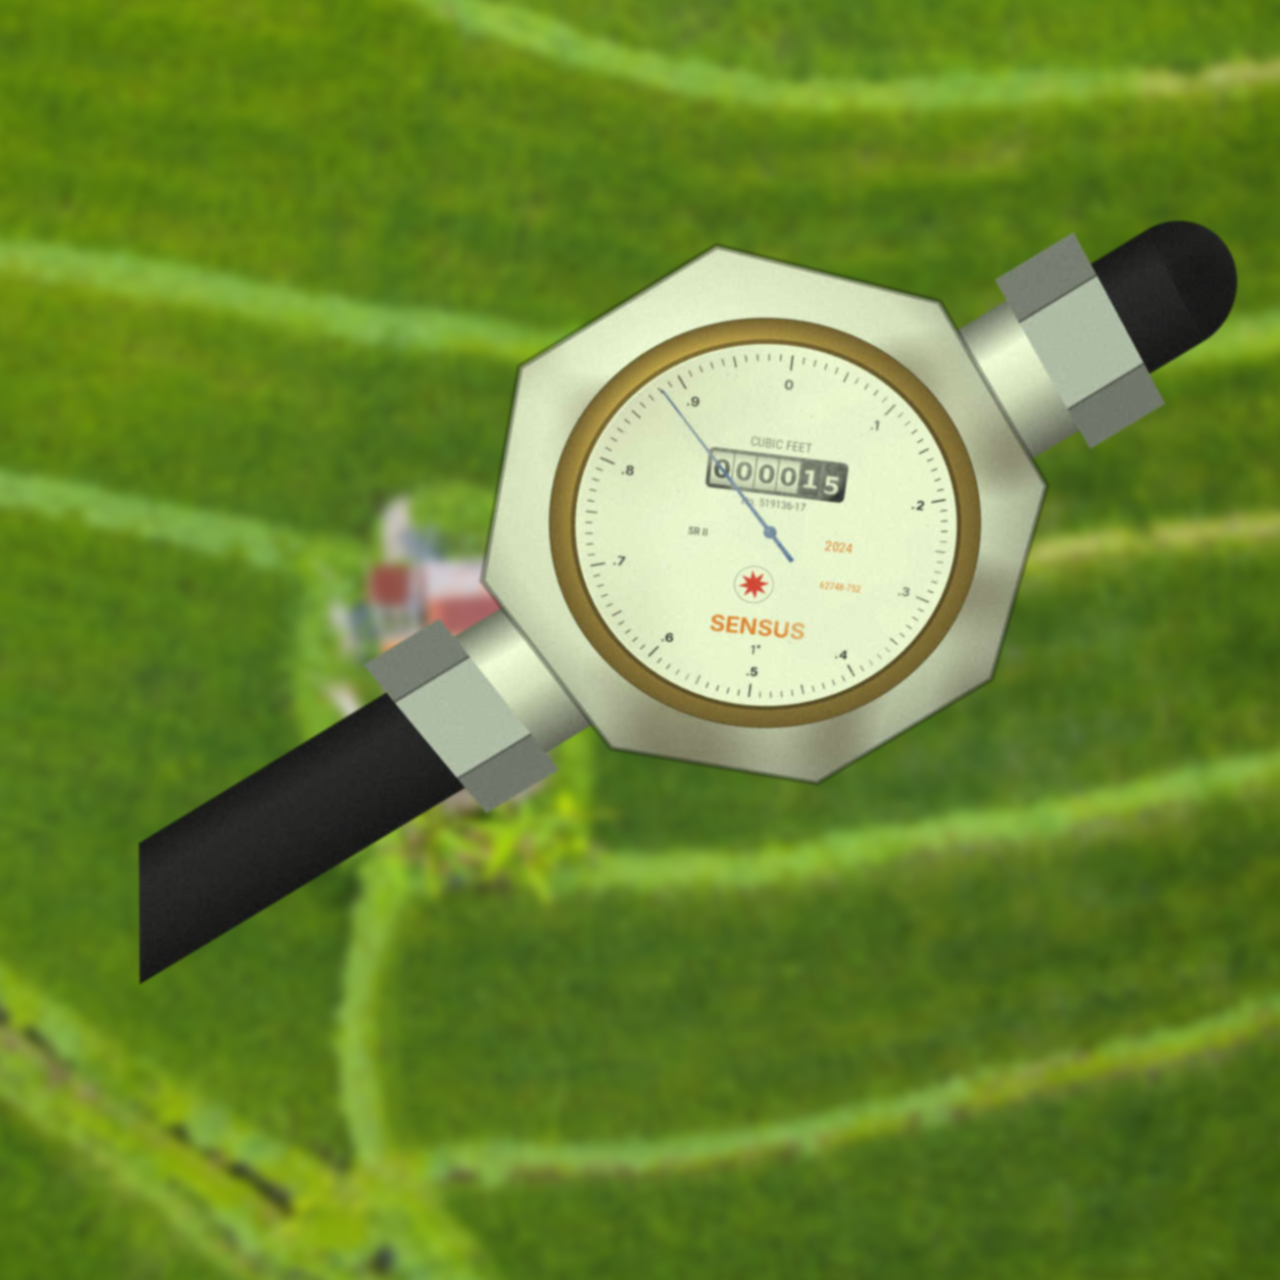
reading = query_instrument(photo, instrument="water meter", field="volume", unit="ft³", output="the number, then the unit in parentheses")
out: 14.88 (ft³)
